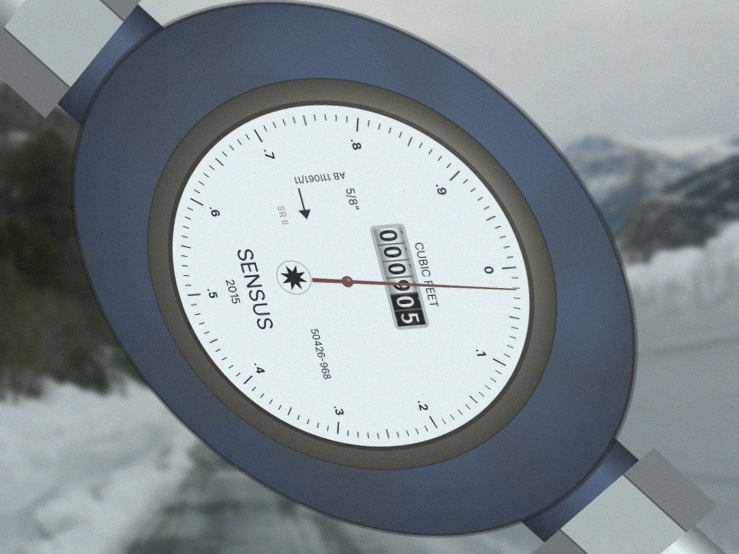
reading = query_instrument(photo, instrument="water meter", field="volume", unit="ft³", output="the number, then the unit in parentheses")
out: 905.02 (ft³)
